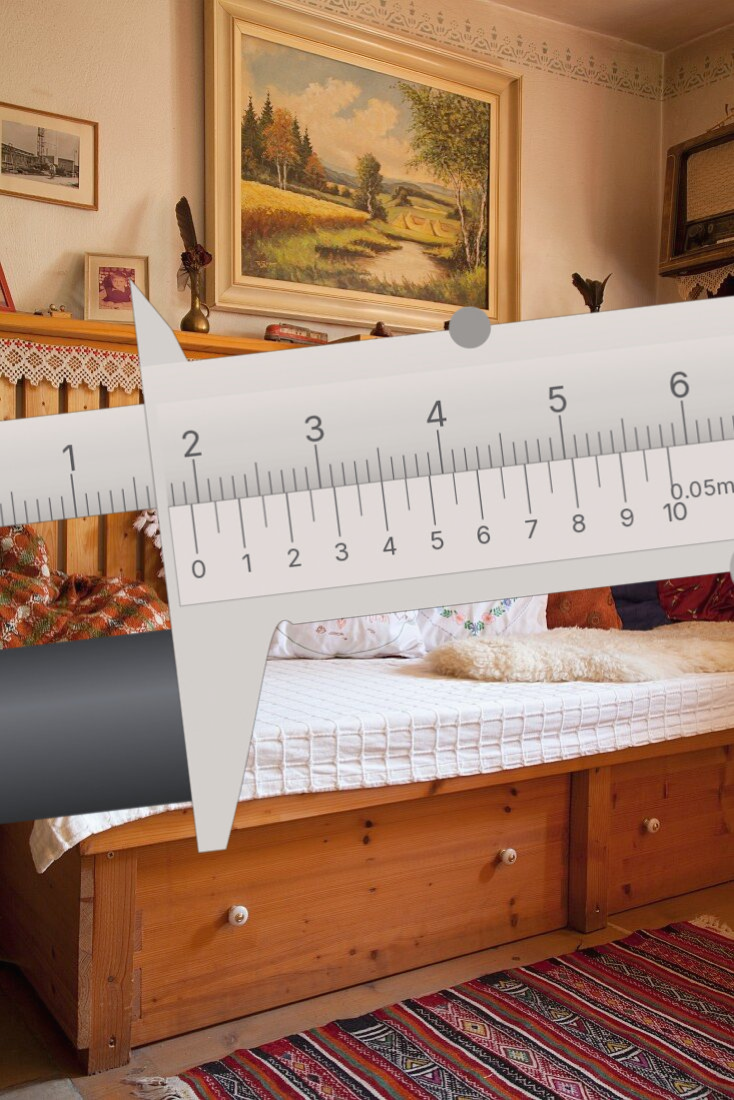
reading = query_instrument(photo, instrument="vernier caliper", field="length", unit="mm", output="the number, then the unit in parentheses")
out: 19.4 (mm)
